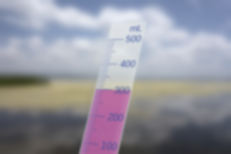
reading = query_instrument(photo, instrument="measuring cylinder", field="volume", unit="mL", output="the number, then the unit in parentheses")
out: 300 (mL)
